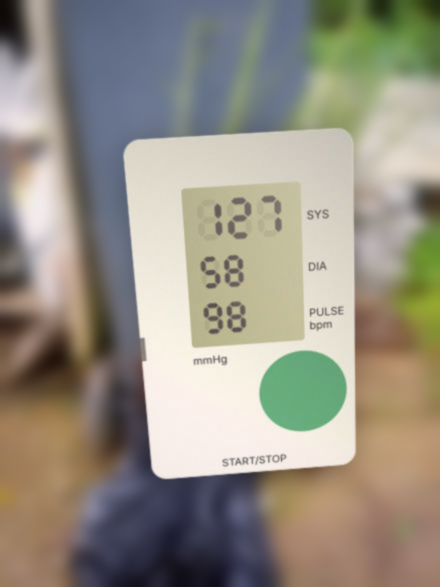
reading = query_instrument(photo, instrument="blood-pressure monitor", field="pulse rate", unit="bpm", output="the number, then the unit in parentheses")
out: 98 (bpm)
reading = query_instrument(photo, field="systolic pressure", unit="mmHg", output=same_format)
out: 127 (mmHg)
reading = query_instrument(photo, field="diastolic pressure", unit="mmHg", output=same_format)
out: 58 (mmHg)
